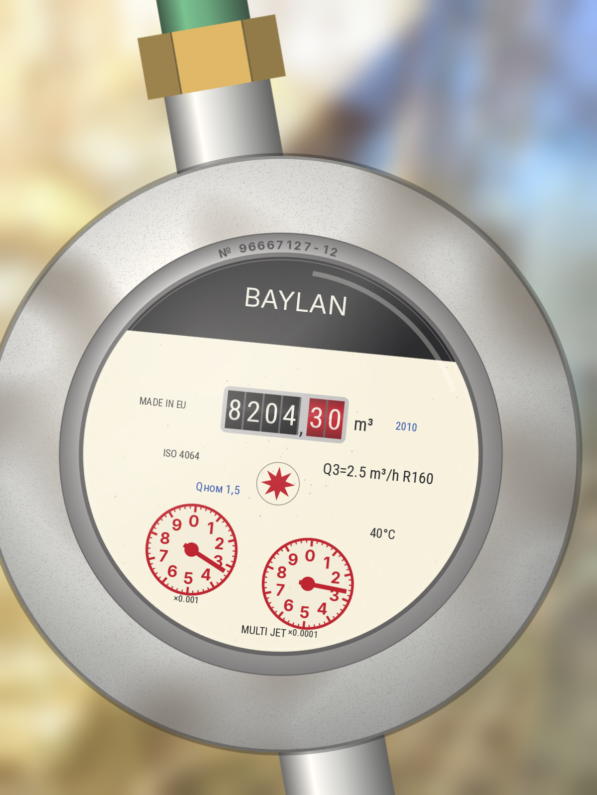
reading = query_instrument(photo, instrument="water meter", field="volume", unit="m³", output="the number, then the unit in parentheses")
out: 8204.3032 (m³)
